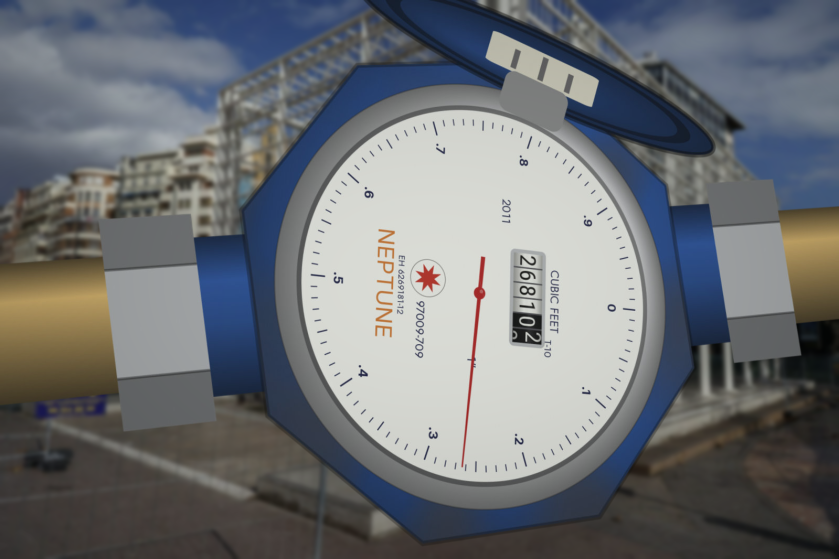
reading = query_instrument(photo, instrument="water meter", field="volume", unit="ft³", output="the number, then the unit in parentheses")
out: 268102.26 (ft³)
